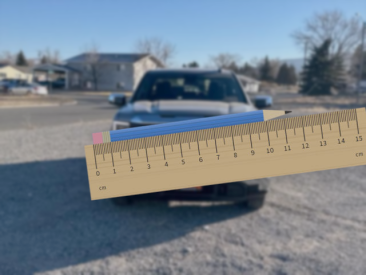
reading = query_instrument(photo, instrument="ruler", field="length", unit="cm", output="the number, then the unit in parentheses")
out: 11.5 (cm)
